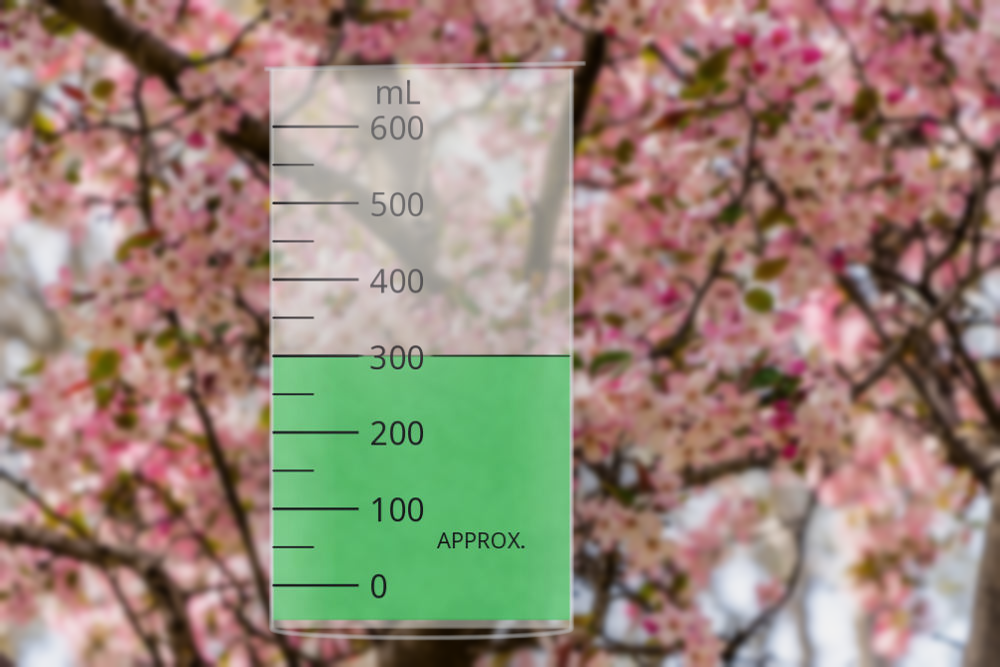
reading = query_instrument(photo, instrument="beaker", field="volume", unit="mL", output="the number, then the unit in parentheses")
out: 300 (mL)
